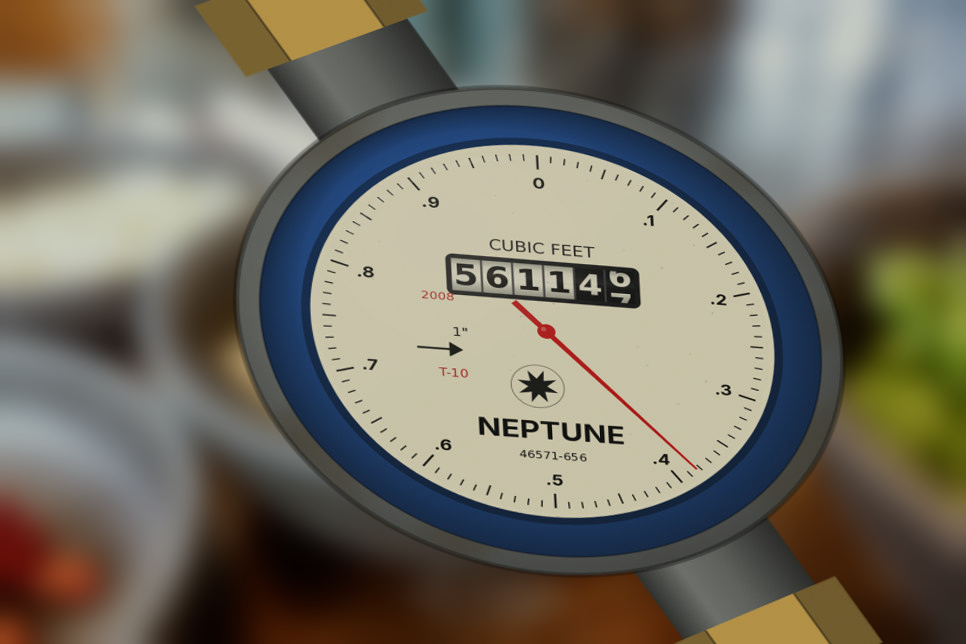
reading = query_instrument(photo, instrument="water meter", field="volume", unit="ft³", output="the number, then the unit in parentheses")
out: 561146.38 (ft³)
